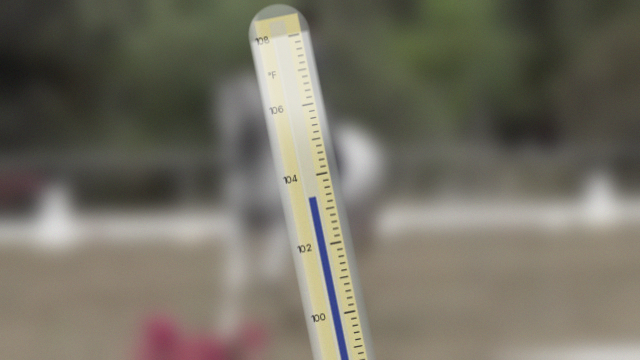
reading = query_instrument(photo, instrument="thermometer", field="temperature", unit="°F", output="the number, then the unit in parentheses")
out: 103.4 (°F)
